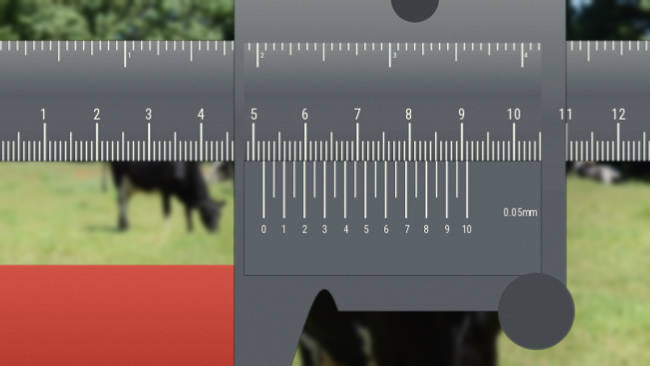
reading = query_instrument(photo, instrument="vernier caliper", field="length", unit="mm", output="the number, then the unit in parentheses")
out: 52.0 (mm)
